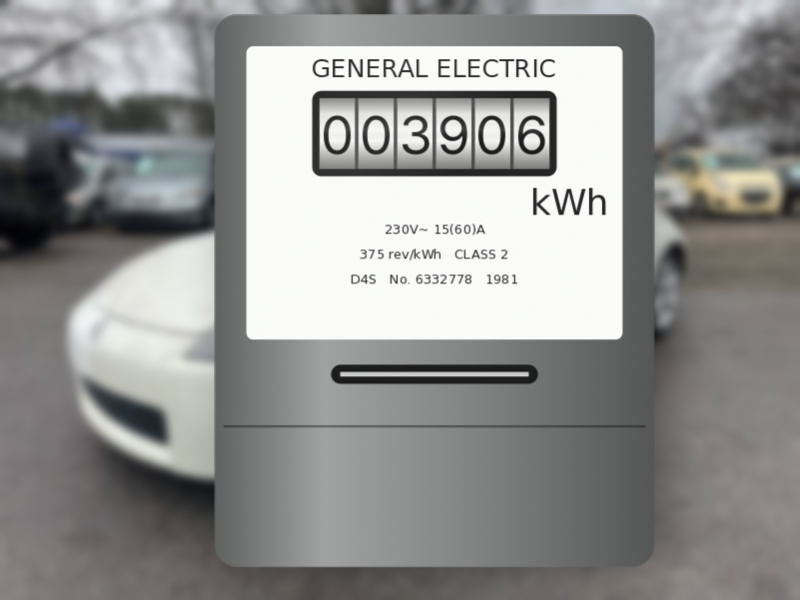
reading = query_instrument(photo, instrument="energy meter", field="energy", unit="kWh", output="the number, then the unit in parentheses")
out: 3906 (kWh)
